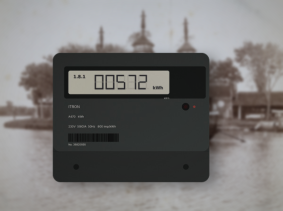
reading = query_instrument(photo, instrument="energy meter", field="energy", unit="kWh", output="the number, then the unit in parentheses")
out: 572 (kWh)
